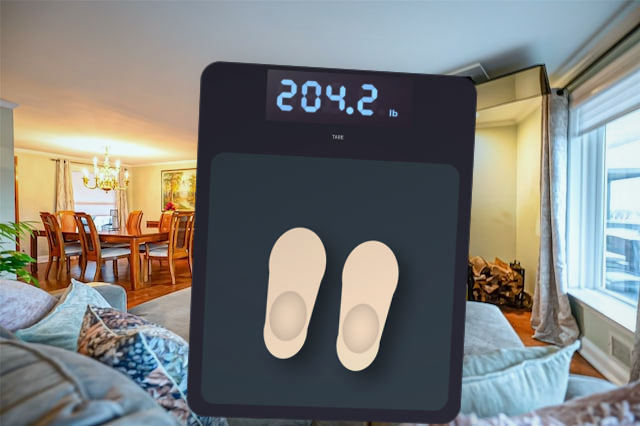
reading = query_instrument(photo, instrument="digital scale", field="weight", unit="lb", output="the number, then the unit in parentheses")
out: 204.2 (lb)
